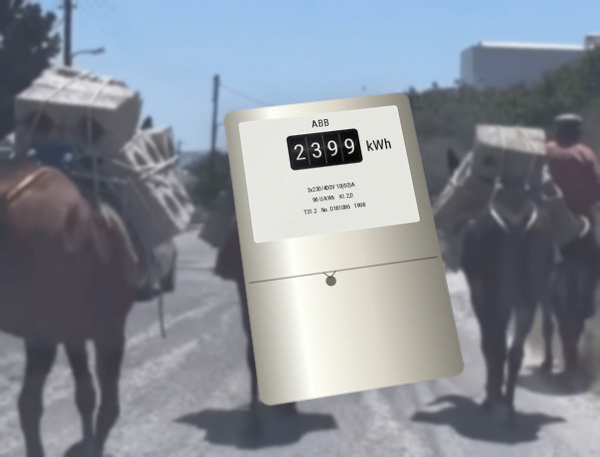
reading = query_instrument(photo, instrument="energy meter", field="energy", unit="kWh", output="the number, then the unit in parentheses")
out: 2399 (kWh)
